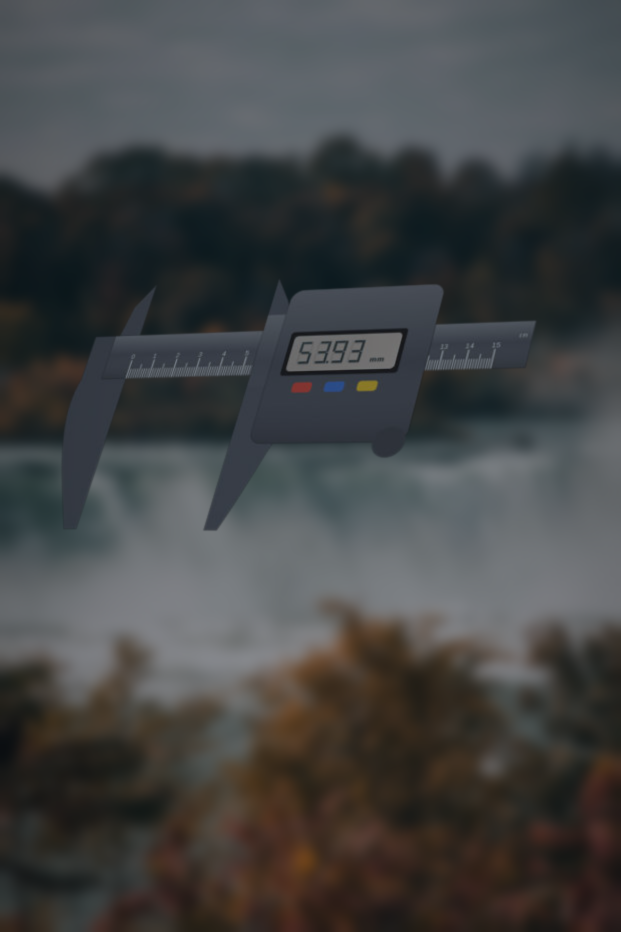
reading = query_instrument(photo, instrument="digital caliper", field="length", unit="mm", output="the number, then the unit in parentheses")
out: 53.93 (mm)
